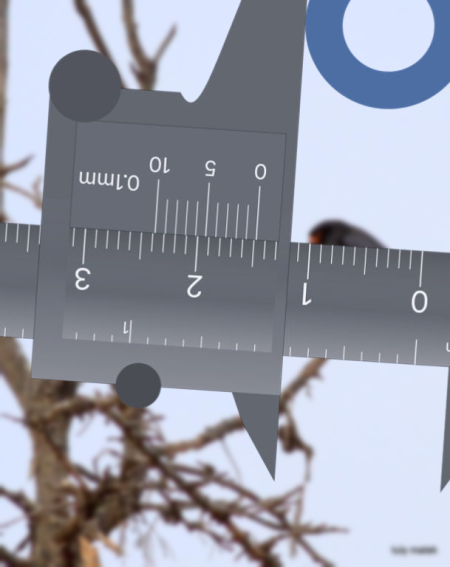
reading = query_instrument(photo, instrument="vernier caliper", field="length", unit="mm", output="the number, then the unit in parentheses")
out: 14.8 (mm)
